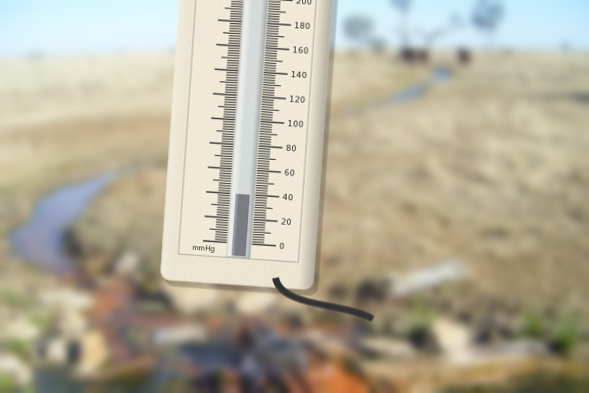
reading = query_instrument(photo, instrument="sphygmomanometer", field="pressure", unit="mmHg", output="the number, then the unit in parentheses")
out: 40 (mmHg)
